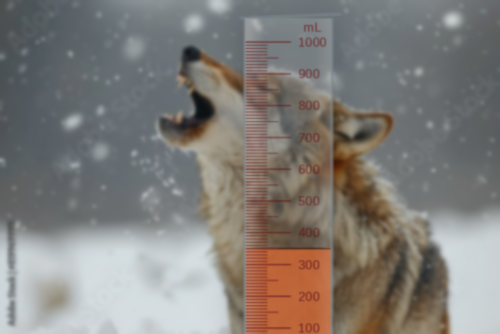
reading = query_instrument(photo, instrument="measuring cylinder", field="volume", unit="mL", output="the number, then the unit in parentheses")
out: 350 (mL)
